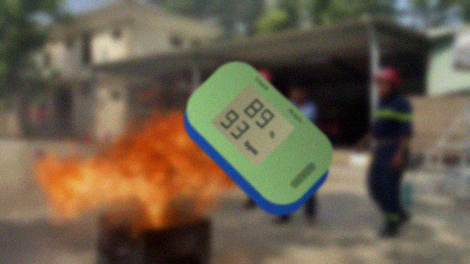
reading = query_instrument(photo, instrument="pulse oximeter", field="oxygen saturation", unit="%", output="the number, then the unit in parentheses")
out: 89 (%)
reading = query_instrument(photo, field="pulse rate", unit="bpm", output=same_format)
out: 93 (bpm)
